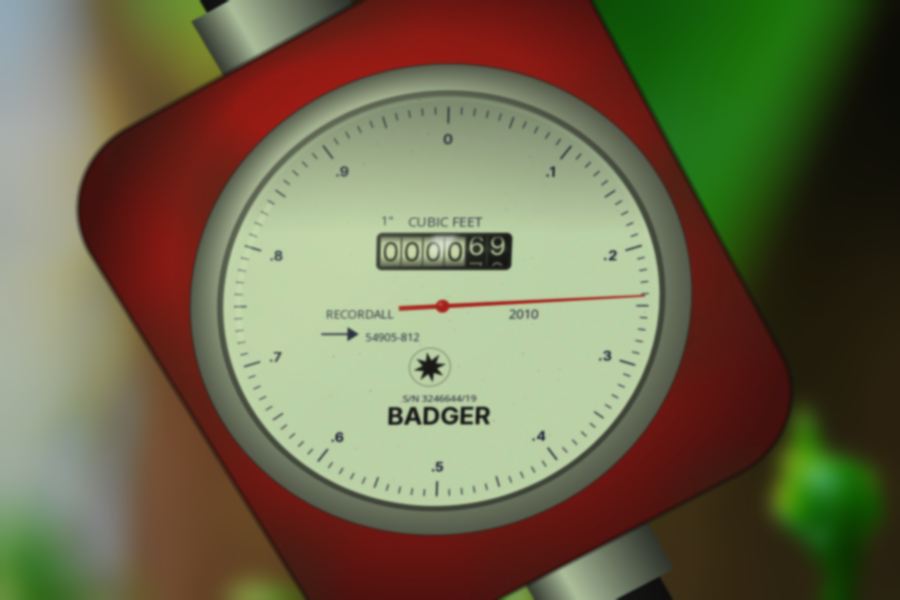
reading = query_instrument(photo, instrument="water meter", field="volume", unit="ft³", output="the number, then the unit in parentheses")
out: 69.24 (ft³)
